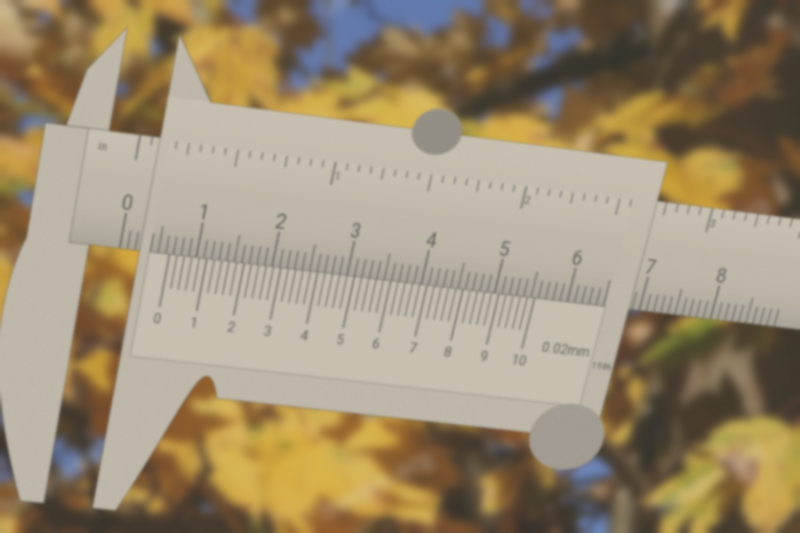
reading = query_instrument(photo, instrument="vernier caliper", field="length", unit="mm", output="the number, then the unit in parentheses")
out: 6.5 (mm)
